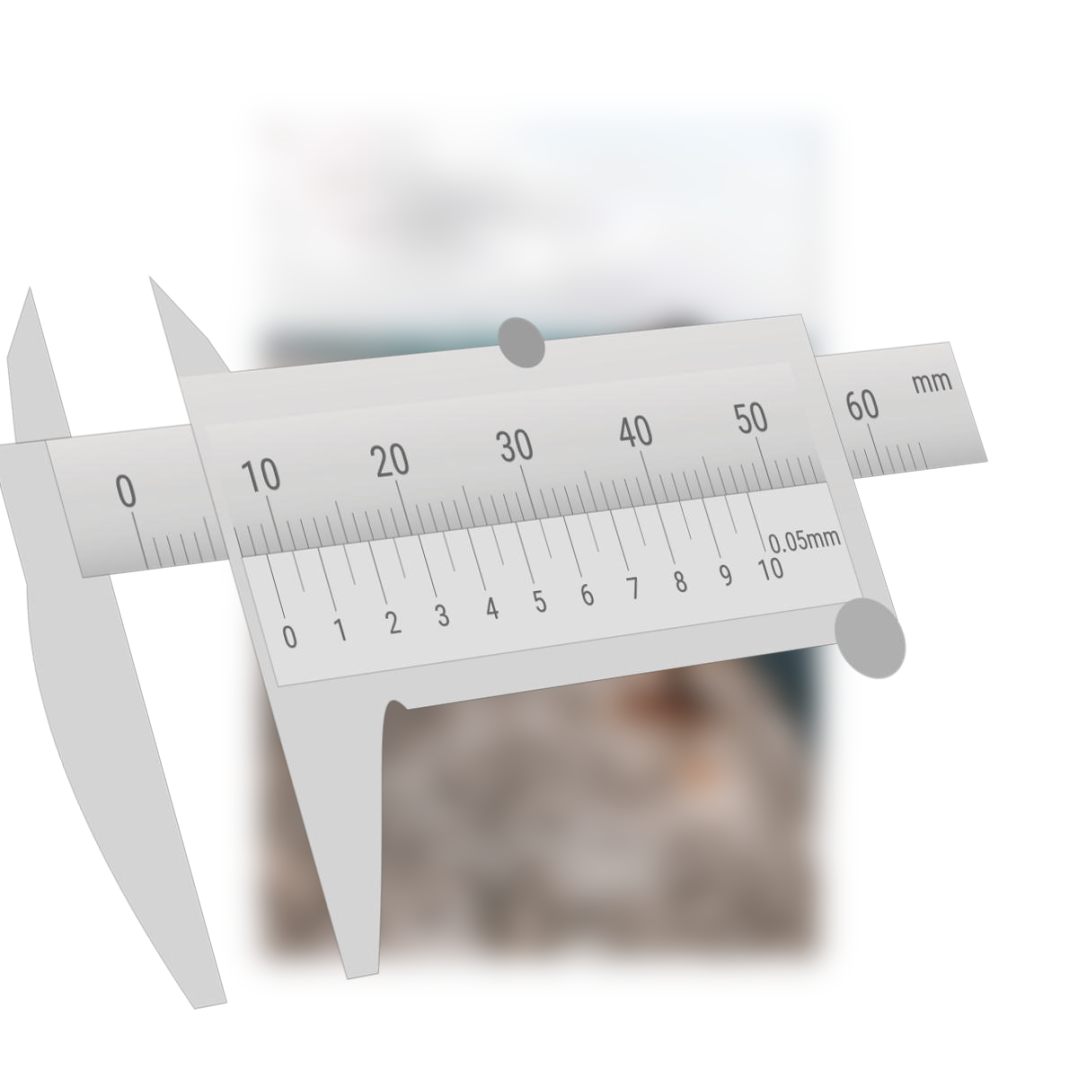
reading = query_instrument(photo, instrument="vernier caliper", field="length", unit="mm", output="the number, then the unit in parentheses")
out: 8.8 (mm)
